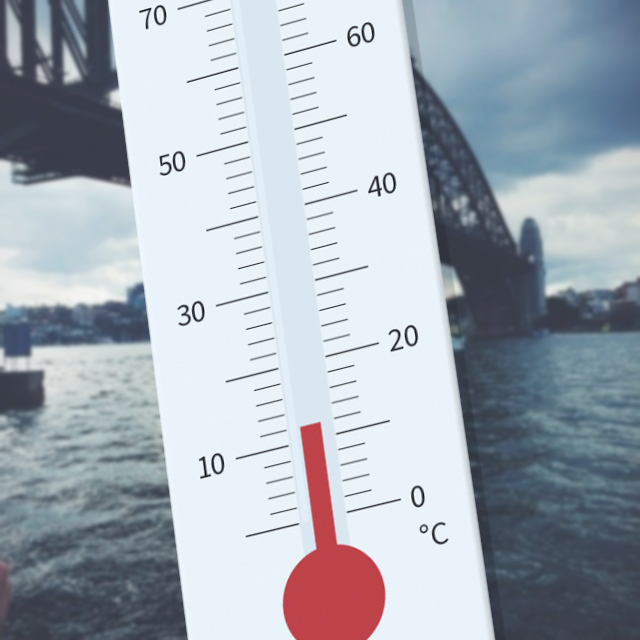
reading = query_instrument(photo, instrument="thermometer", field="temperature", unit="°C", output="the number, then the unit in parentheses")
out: 12 (°C)
